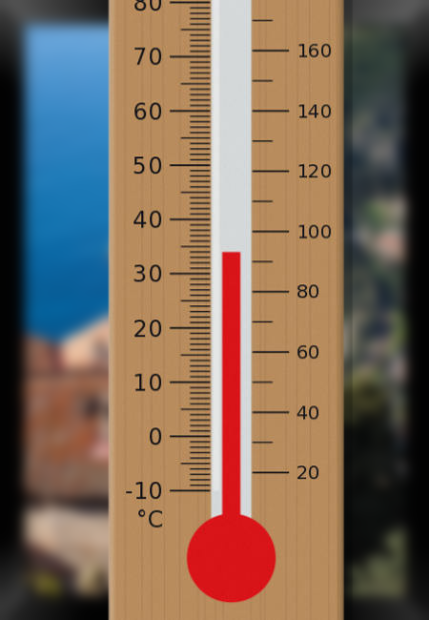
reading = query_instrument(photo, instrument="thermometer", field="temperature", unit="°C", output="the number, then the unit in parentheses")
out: 34 (°C)
